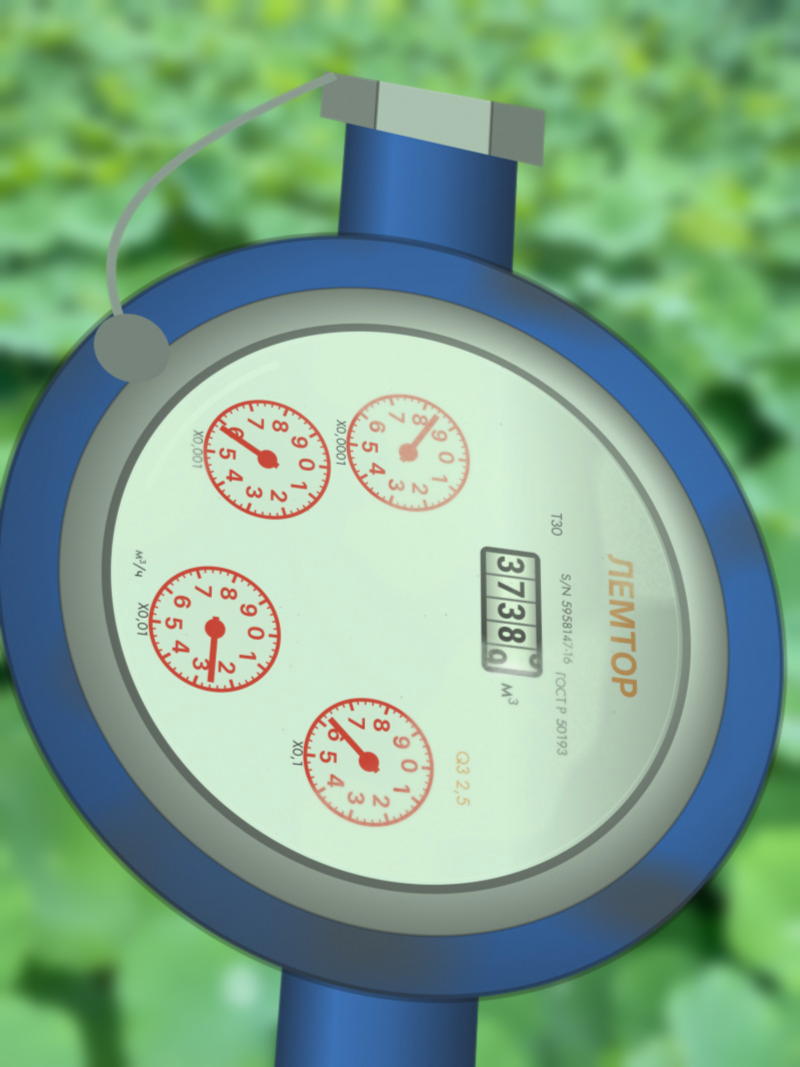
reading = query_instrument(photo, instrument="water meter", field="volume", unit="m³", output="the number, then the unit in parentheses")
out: 37388.6258 (m³)
